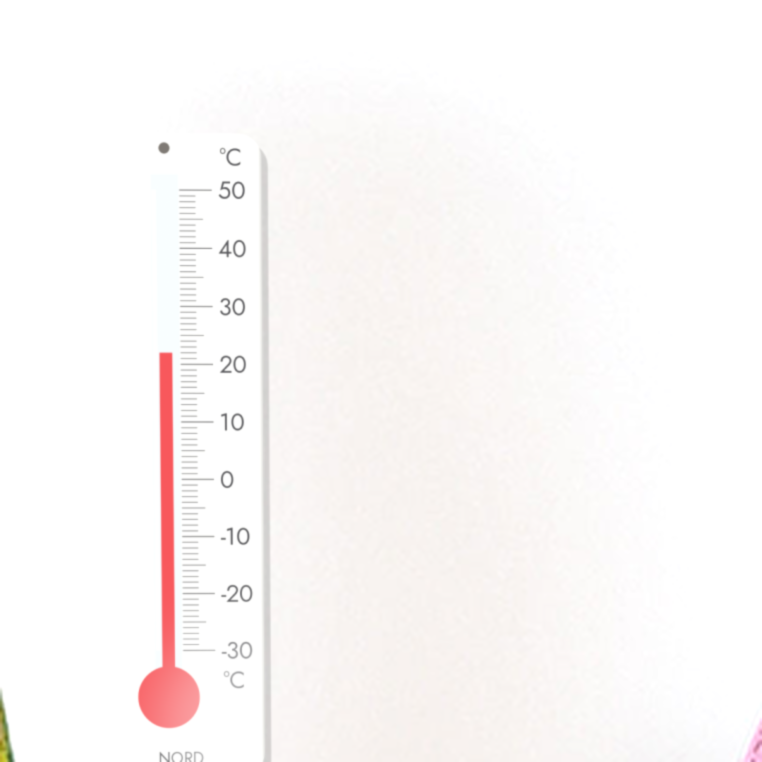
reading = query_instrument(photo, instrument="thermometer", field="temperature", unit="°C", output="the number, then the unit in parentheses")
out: 22 (°C)
